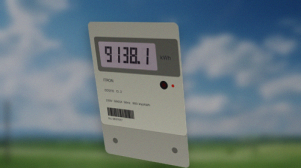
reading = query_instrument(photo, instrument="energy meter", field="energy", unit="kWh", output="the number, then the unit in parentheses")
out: 9138.1 (kWh)
